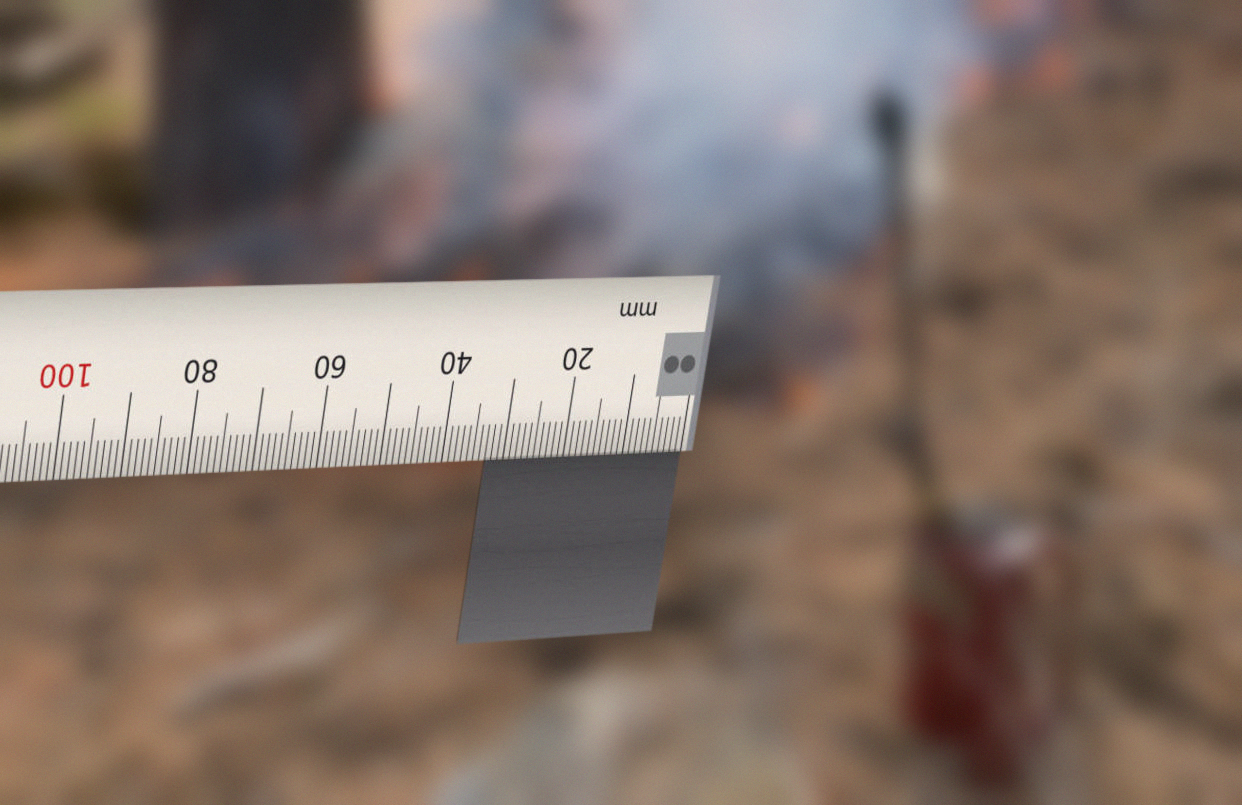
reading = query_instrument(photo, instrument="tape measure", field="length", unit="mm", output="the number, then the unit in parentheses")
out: 33 (mm)
